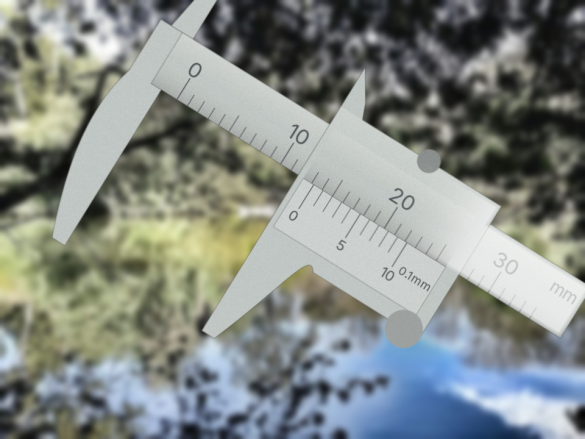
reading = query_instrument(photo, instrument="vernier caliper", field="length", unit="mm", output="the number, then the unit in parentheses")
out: 13.2 (mm)
